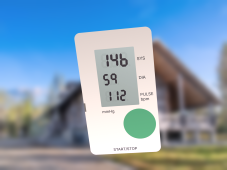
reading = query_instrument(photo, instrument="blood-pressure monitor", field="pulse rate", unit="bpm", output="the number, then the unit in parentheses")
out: 112 (bpm)
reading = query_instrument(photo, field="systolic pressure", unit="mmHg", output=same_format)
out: 146 (mmHg)
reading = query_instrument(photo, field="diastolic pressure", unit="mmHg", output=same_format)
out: 59 (mmHg)
